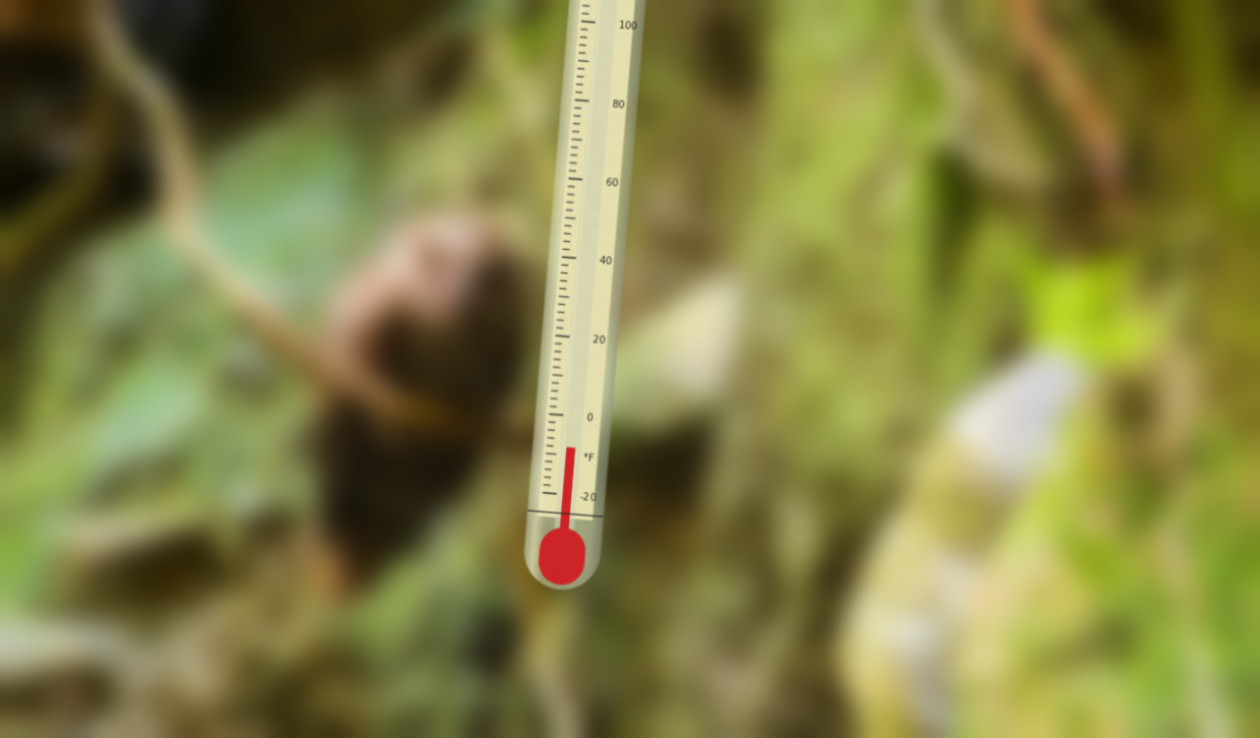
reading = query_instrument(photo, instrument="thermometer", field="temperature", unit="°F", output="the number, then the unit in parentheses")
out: -8 (°F)
